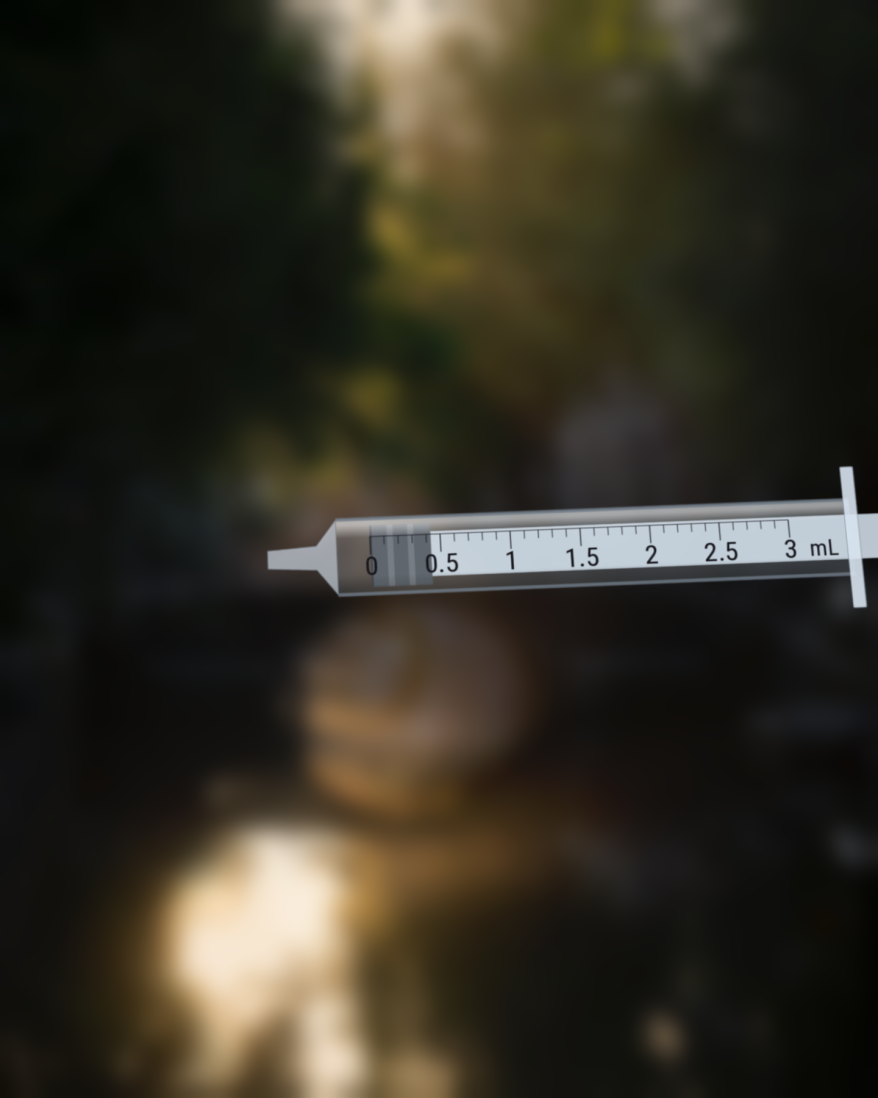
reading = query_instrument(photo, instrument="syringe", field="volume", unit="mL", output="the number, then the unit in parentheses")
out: 0 (mL)
